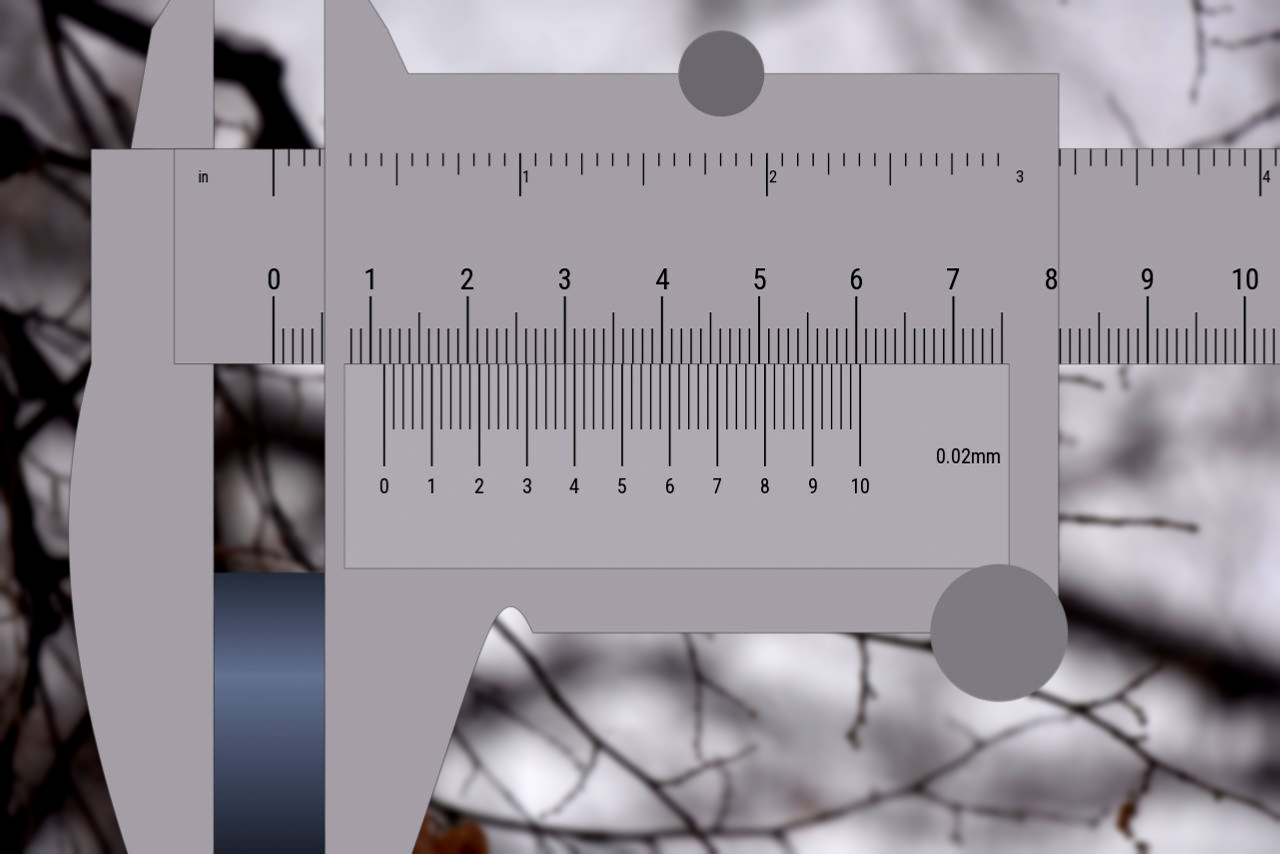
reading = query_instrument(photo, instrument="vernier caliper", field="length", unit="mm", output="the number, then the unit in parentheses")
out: 11.4 (mm)
